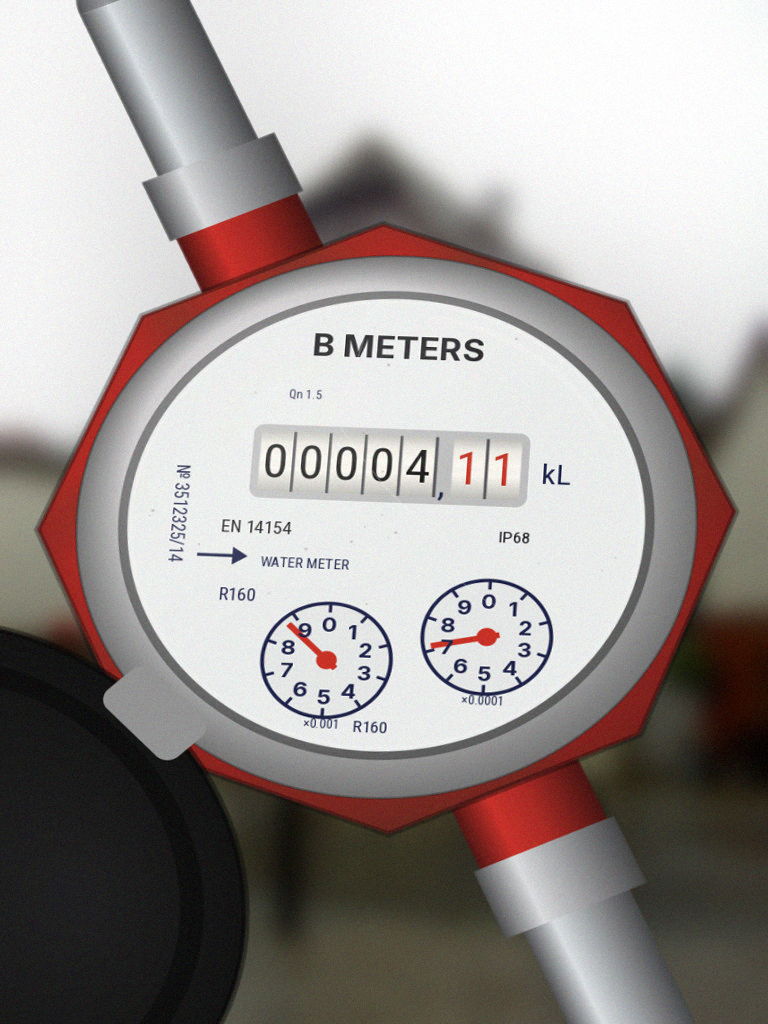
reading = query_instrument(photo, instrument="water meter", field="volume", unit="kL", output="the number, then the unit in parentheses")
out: 4.1187 (kL)
